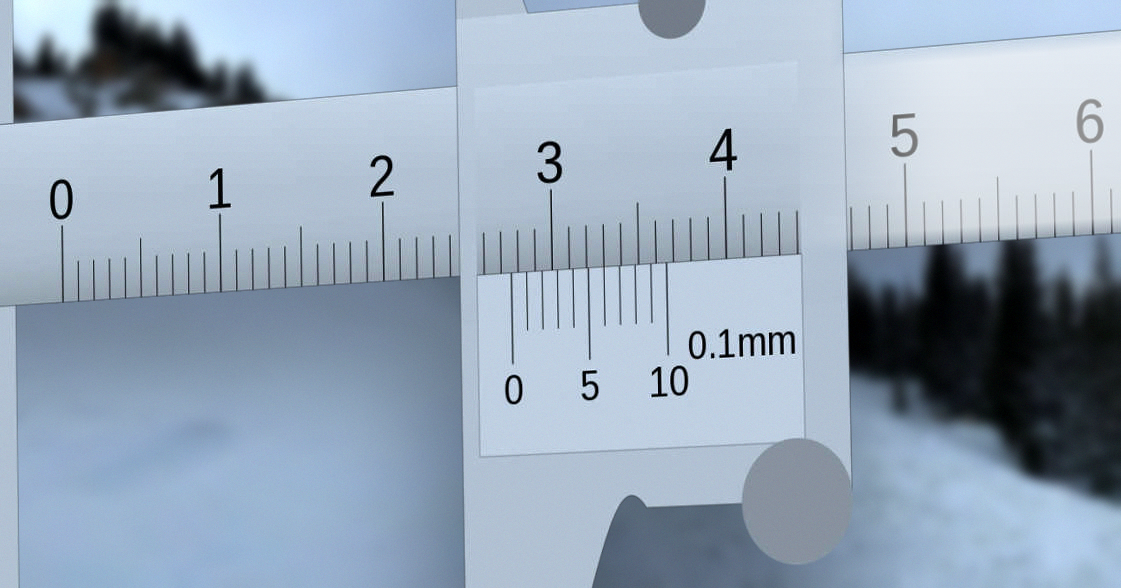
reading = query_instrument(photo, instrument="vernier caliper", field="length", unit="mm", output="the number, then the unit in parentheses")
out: 27.6 (mm)
